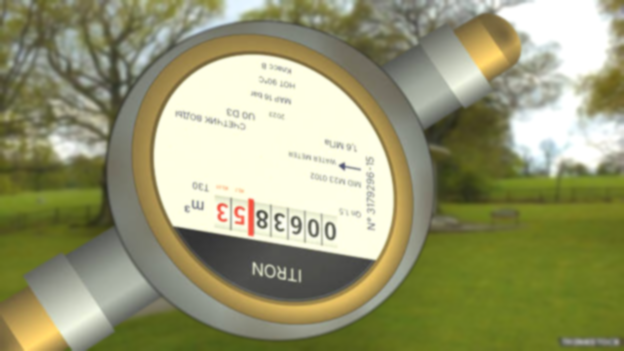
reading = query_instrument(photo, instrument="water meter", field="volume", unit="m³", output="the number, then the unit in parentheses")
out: 638.53 (m³)
